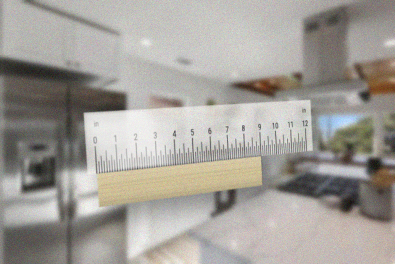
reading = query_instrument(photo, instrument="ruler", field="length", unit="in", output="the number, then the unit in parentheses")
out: 9 (in)
